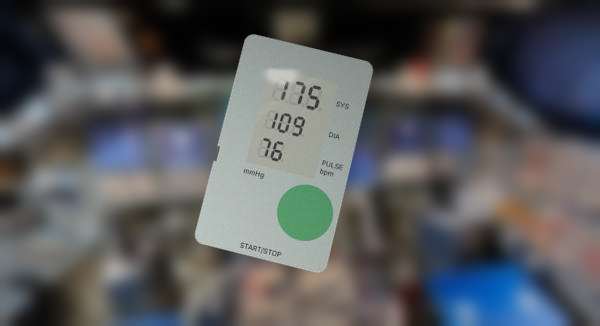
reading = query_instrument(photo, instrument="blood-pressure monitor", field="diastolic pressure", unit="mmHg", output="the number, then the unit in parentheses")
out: 109 (mmHg)
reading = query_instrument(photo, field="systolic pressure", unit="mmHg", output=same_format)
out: 175 (mmHg)
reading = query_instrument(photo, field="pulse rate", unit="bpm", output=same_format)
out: 76 (bpm)
